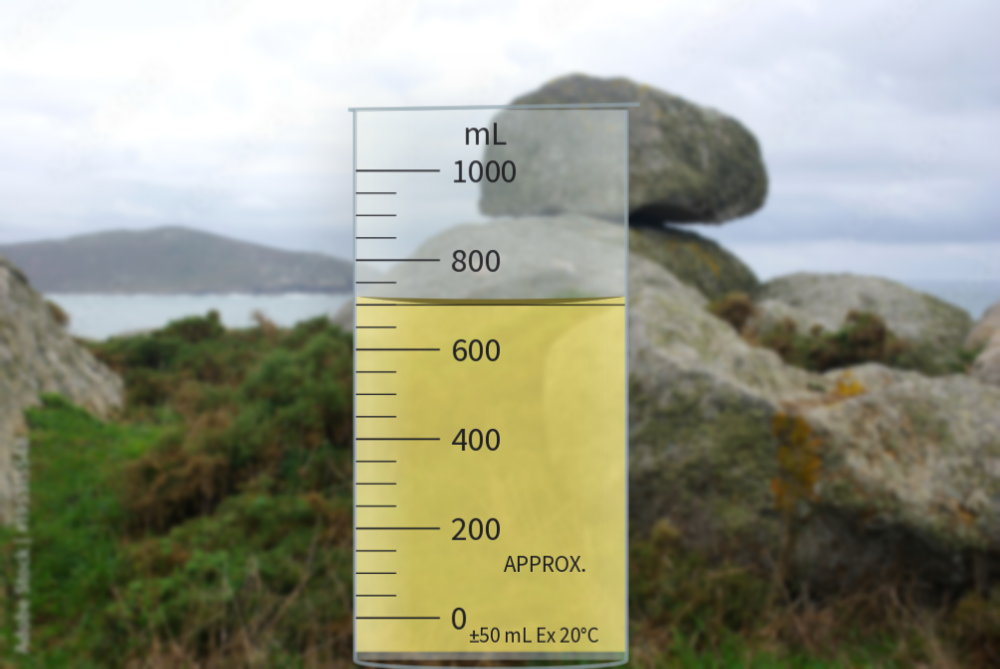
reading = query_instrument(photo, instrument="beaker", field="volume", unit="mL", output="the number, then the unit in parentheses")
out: 700 (mL)
